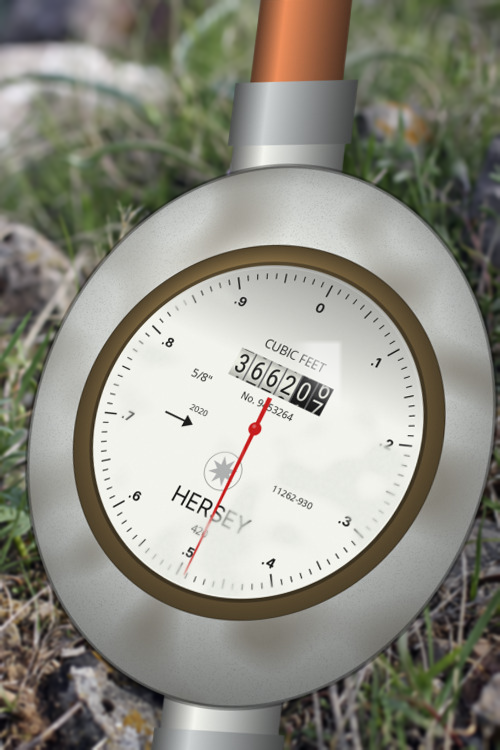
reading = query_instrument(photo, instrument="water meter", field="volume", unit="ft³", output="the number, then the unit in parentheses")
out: 366206.49 (ft³)
